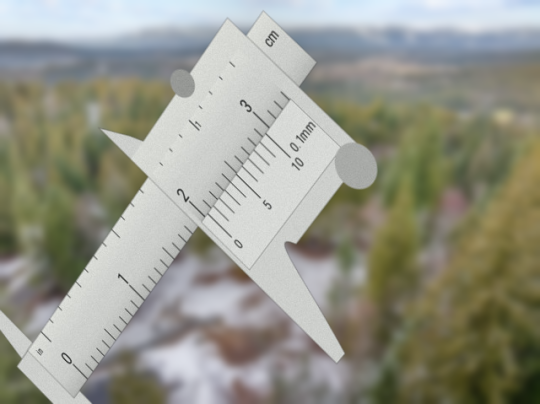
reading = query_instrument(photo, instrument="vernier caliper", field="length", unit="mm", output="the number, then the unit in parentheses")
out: 20.4 (mm)
